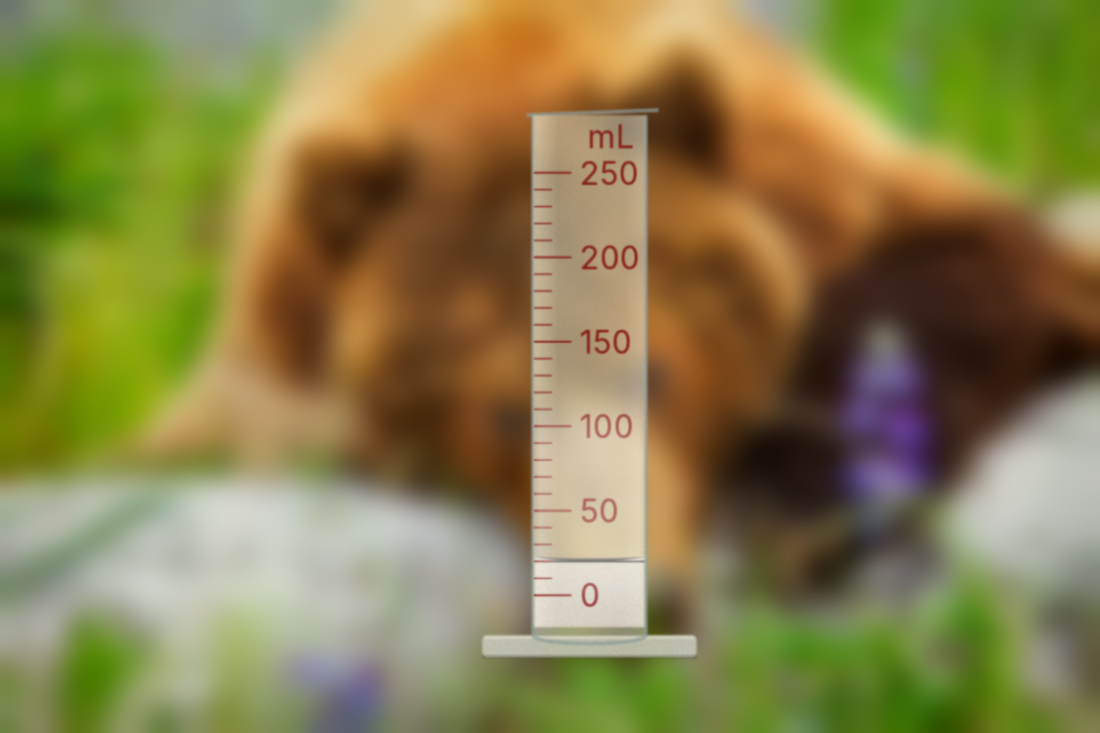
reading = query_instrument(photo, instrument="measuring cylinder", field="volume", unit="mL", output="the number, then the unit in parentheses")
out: 20 (mL)
